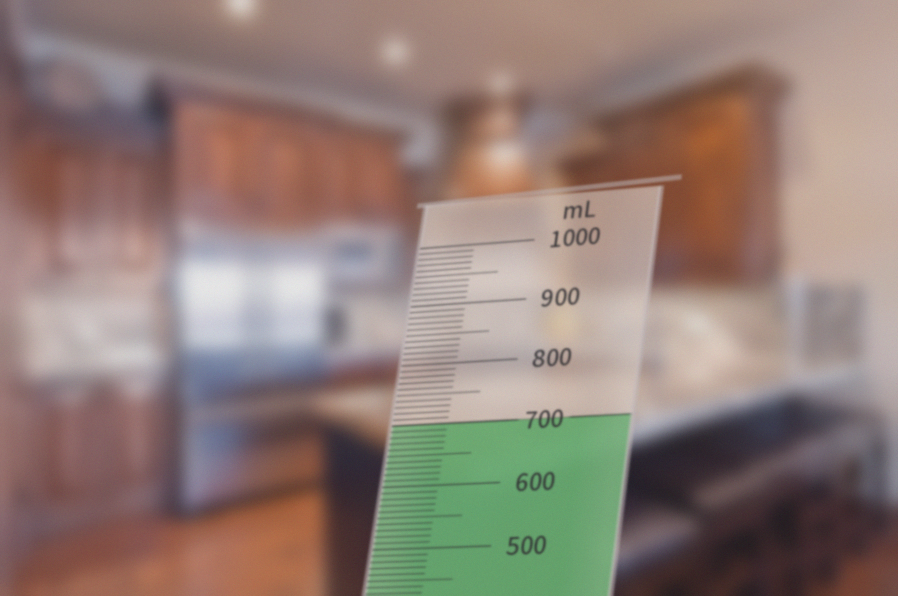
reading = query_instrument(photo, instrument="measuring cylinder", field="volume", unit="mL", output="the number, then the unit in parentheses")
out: 700 (mL)
